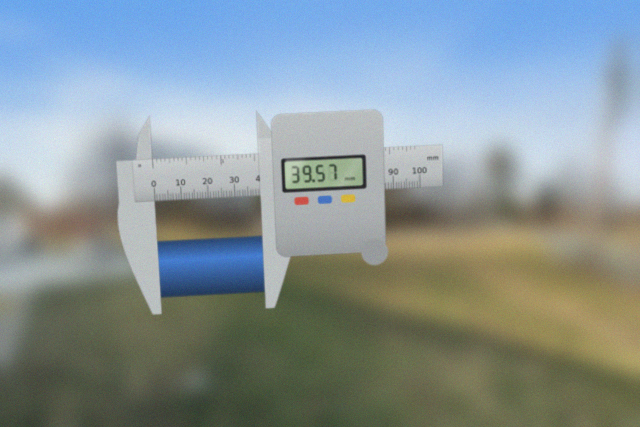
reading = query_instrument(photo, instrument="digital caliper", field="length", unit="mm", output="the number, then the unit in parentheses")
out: 39.57 (mm)
